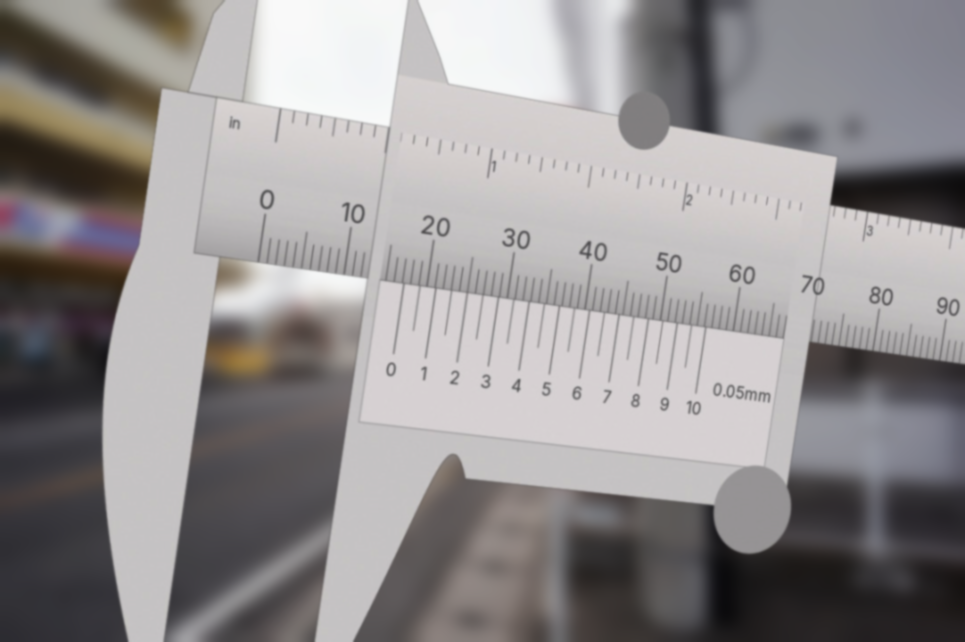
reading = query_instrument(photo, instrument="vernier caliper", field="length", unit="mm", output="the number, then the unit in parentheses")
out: 17.2 (mm)
